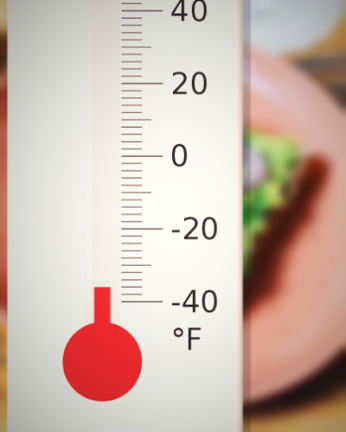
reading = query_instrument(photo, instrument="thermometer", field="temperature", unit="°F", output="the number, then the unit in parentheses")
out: -36 (°F)
